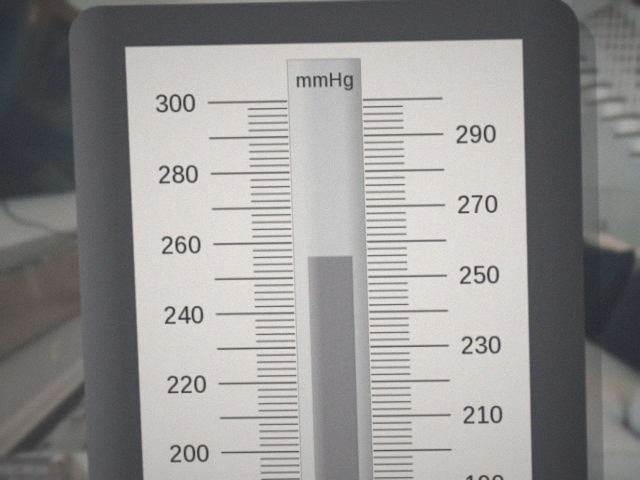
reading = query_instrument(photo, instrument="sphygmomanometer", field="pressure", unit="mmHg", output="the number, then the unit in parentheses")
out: 256 (mmHg)
